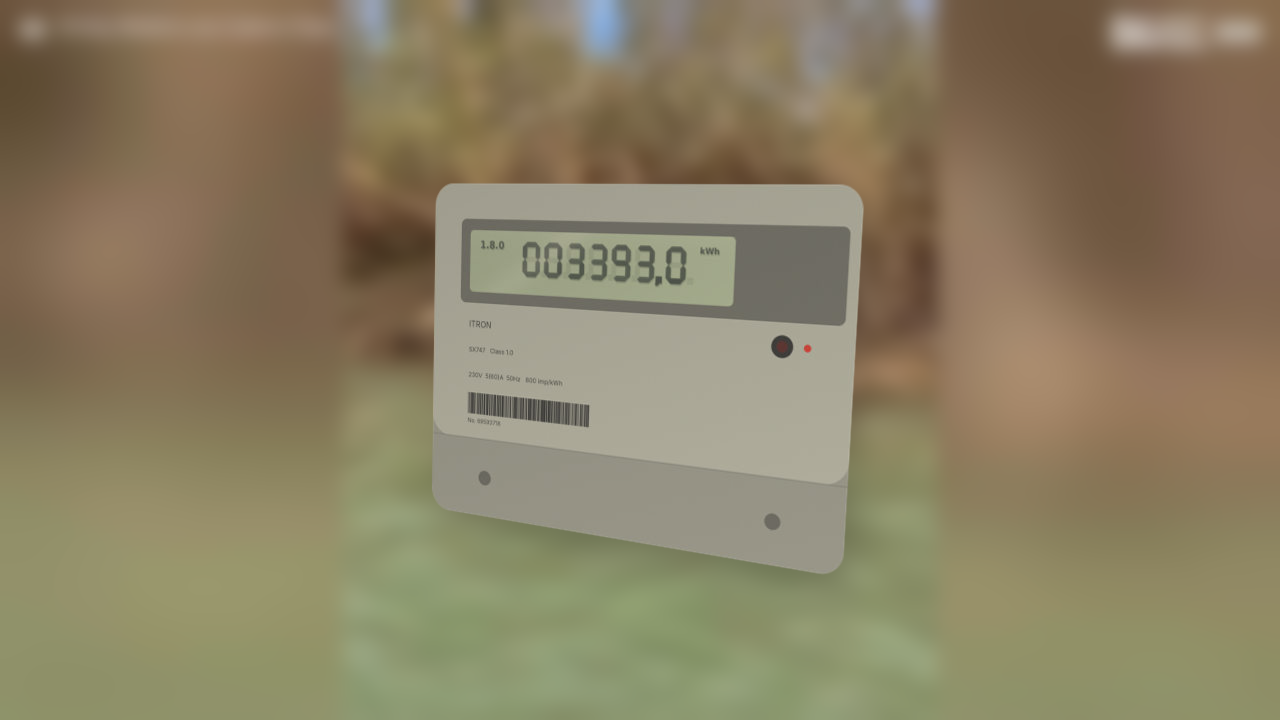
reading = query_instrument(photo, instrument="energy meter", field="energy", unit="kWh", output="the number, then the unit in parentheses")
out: 3393.0 (kWh)
